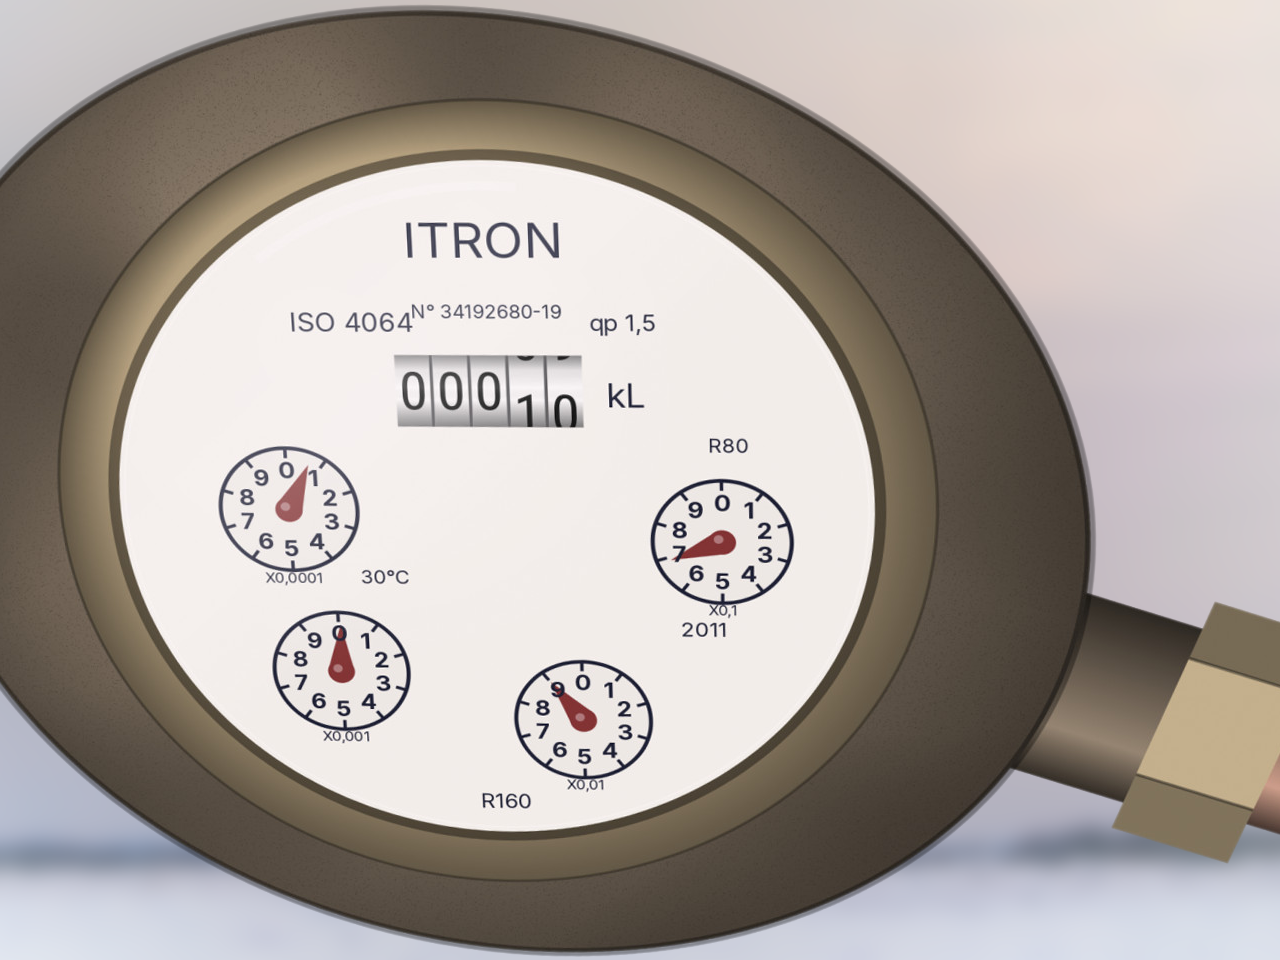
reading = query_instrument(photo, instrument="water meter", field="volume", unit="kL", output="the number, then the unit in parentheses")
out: 9.6900 (kL)
